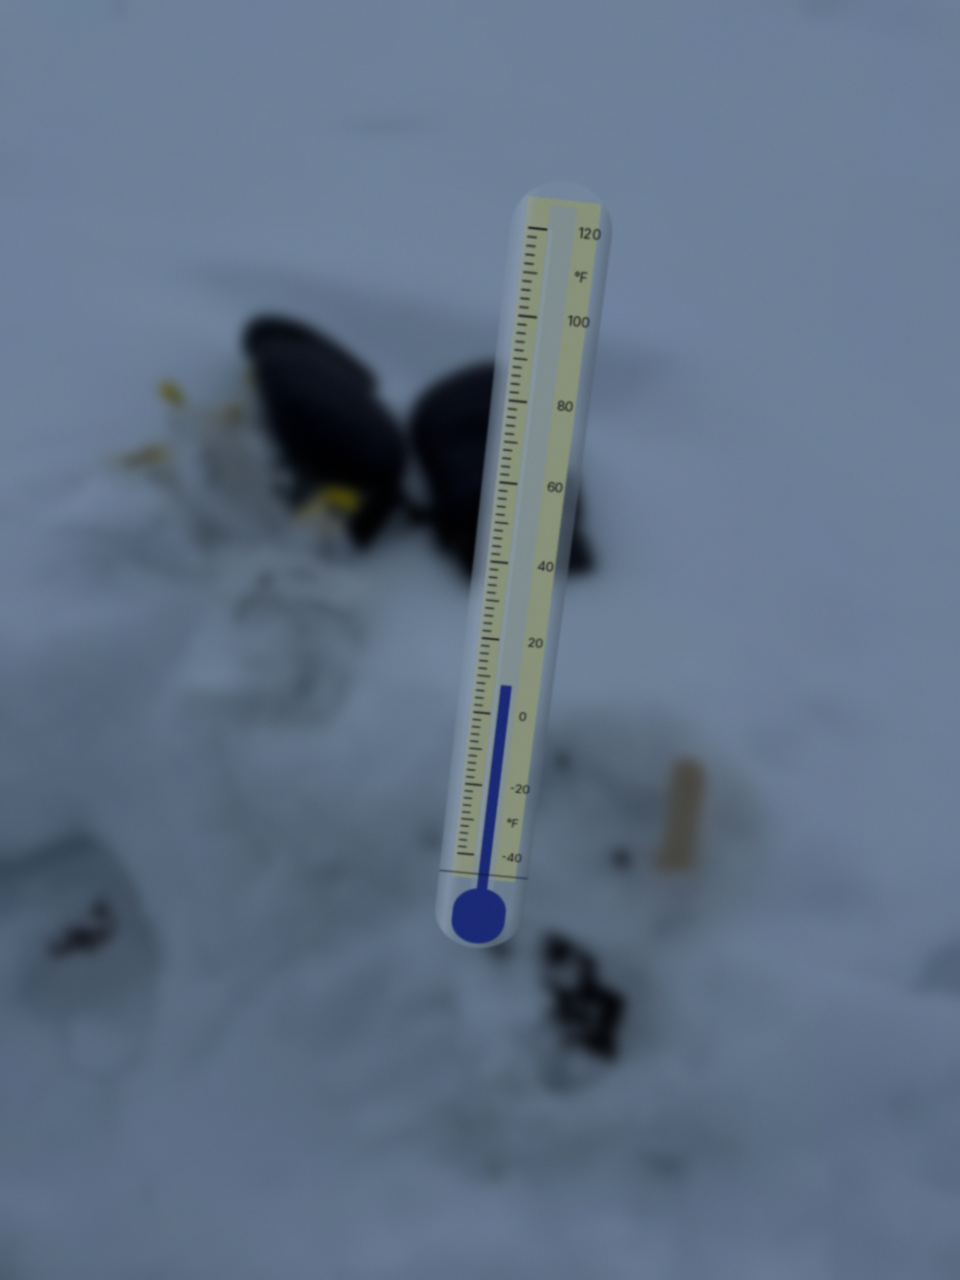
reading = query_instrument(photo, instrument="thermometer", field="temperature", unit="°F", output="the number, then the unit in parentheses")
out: 8 (°F)
